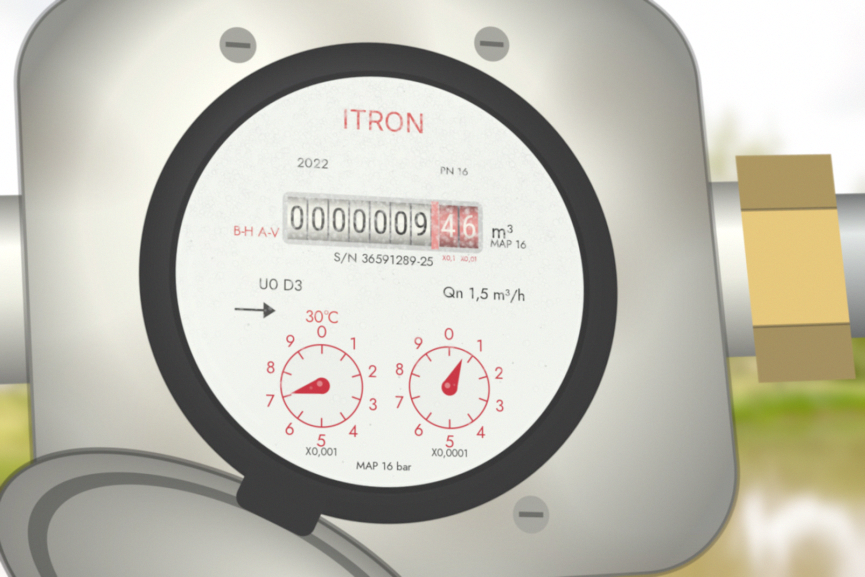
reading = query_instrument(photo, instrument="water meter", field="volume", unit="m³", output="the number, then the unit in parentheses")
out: 9.4670 (m³)
